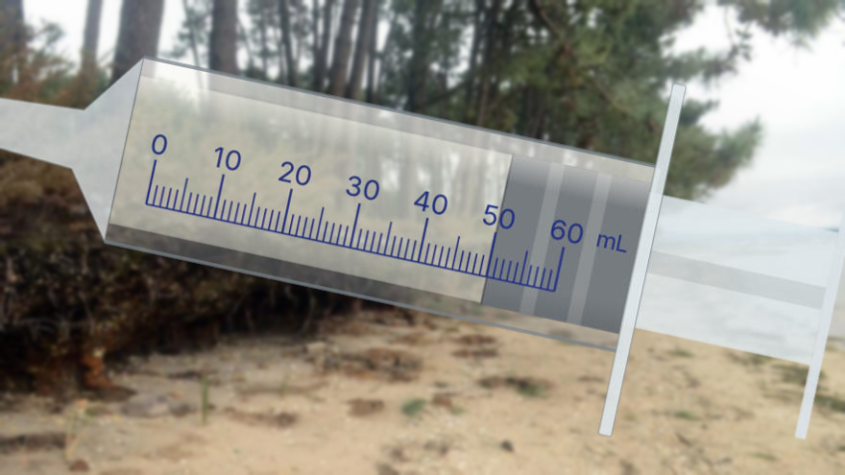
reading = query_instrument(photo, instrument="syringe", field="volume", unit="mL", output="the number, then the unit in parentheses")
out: 50 (mL)
